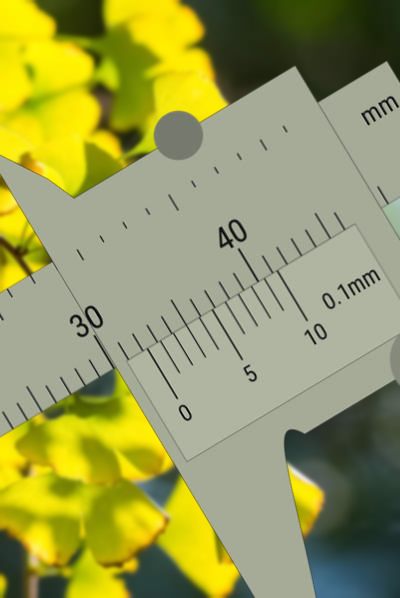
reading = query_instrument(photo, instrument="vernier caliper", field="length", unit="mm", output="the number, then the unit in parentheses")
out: 32.3 (mm)
